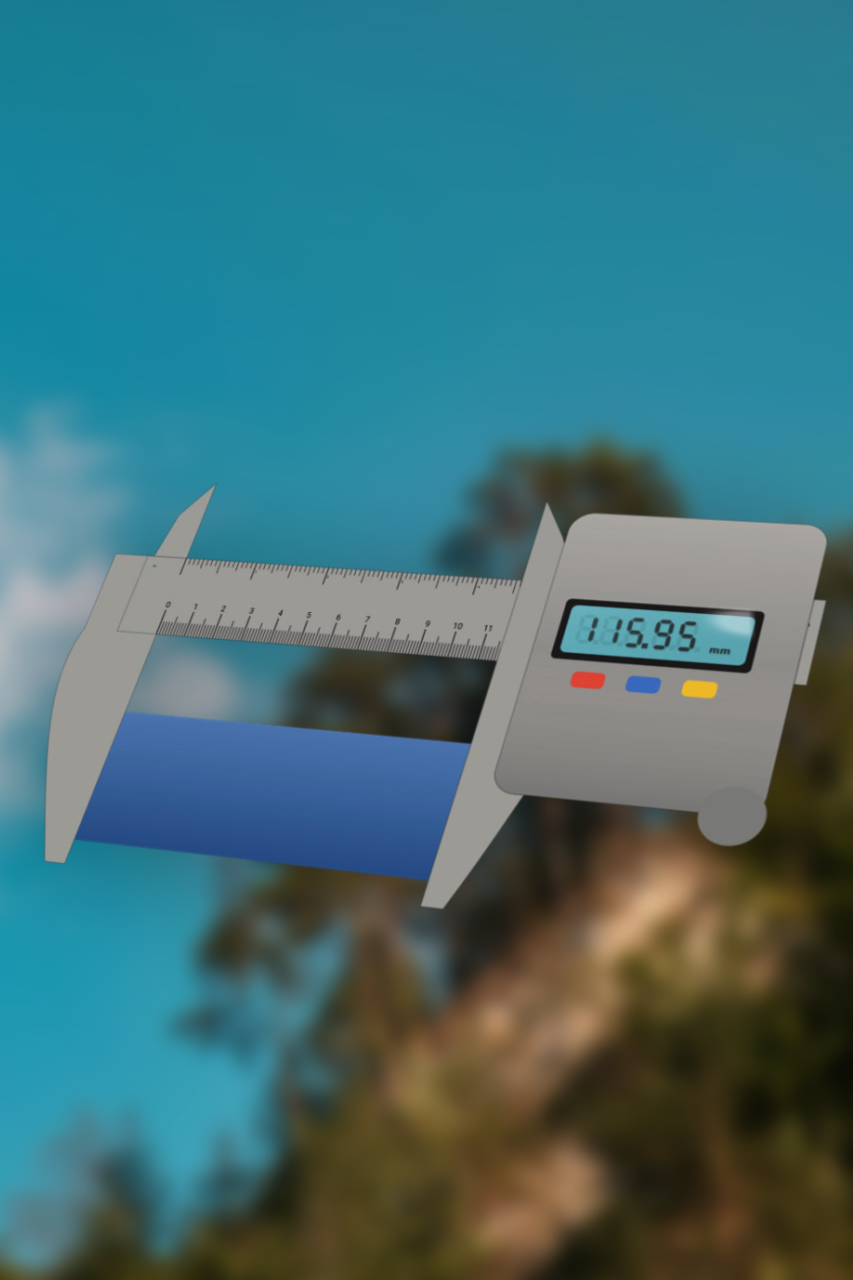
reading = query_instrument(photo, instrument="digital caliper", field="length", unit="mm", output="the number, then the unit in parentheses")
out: 115.95 (mm)
